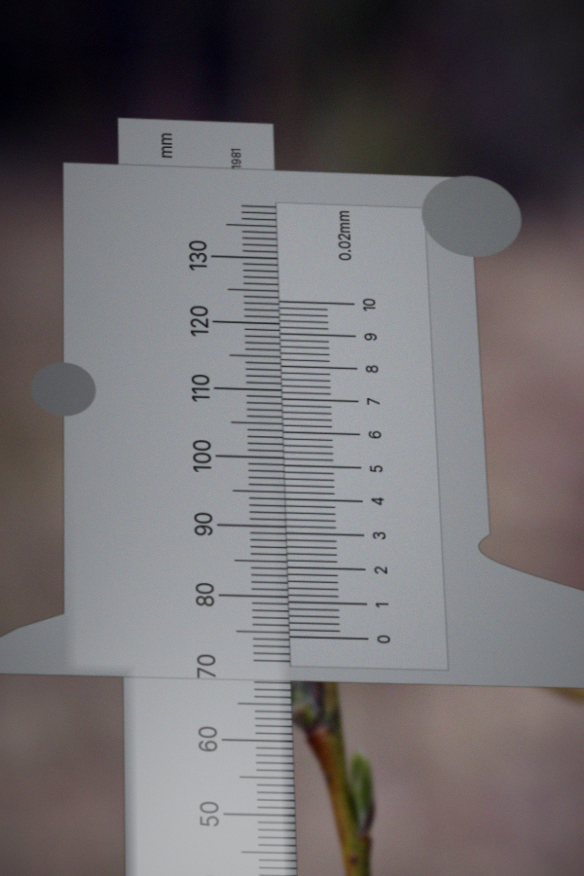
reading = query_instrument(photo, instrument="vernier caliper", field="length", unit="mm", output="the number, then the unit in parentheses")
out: 74.4 (mm)
